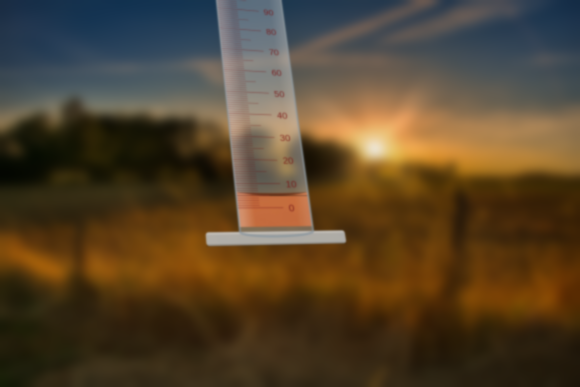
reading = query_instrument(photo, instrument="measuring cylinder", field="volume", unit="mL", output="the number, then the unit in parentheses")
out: 5 (mL)
